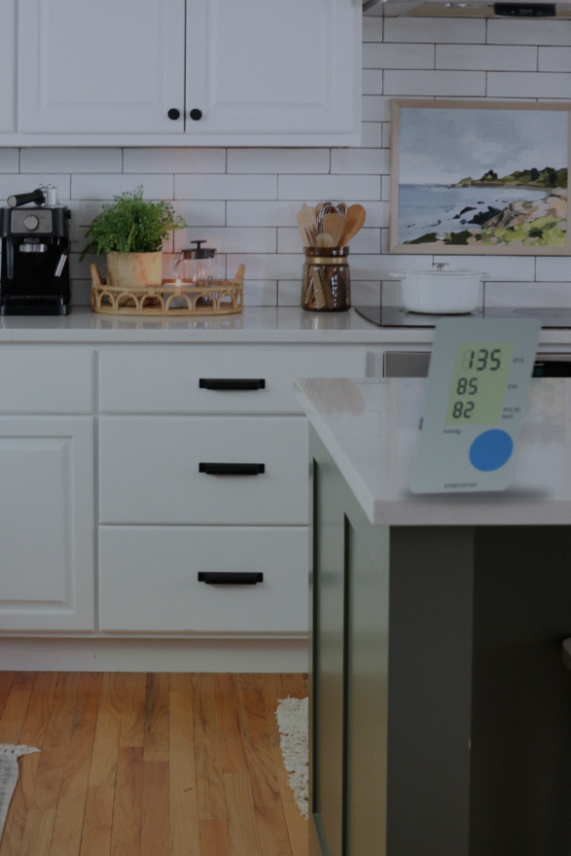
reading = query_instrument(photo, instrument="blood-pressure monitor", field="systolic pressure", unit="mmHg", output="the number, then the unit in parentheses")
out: 135 (mmHg)
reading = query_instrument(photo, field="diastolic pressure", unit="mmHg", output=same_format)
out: 85 (mmHg)
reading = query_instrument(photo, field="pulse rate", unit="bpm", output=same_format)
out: 82 (bpm)
